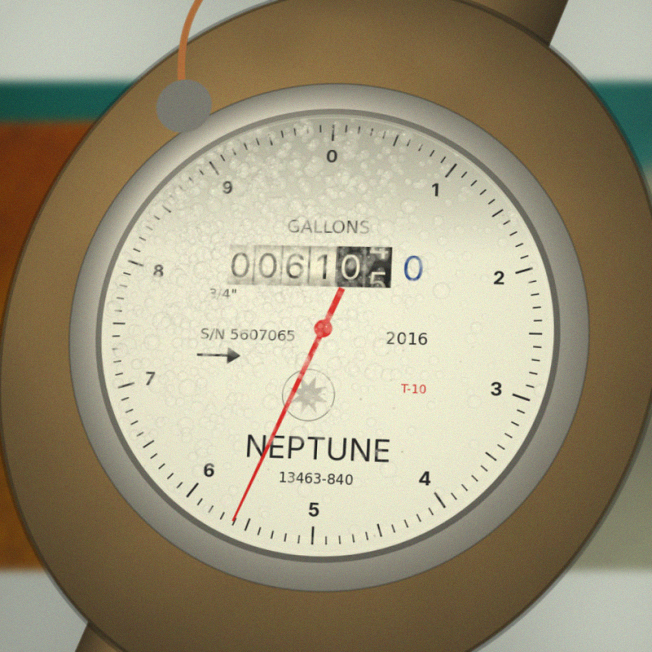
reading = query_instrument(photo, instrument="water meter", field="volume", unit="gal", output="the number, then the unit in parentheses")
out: 61045.6 (gal)
